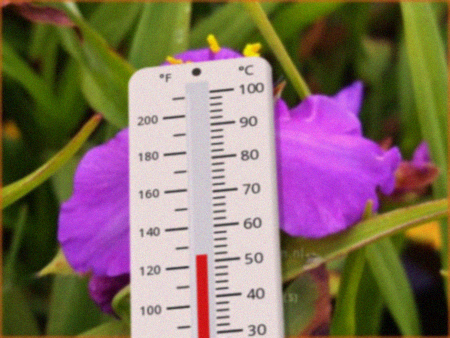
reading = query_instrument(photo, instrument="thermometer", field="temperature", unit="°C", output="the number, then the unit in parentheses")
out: 52 (°C)
